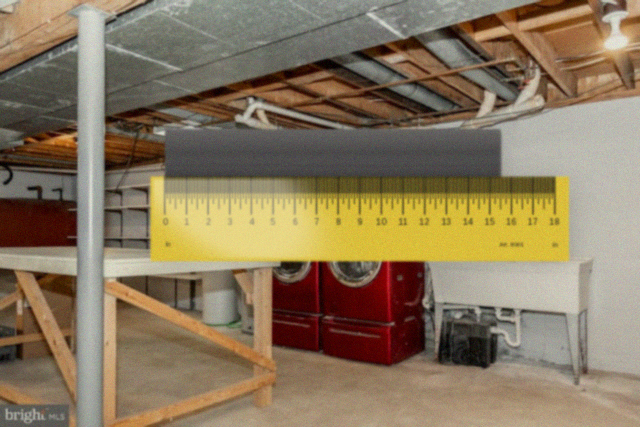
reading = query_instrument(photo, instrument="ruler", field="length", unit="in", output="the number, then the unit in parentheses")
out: 15.5 (in)
